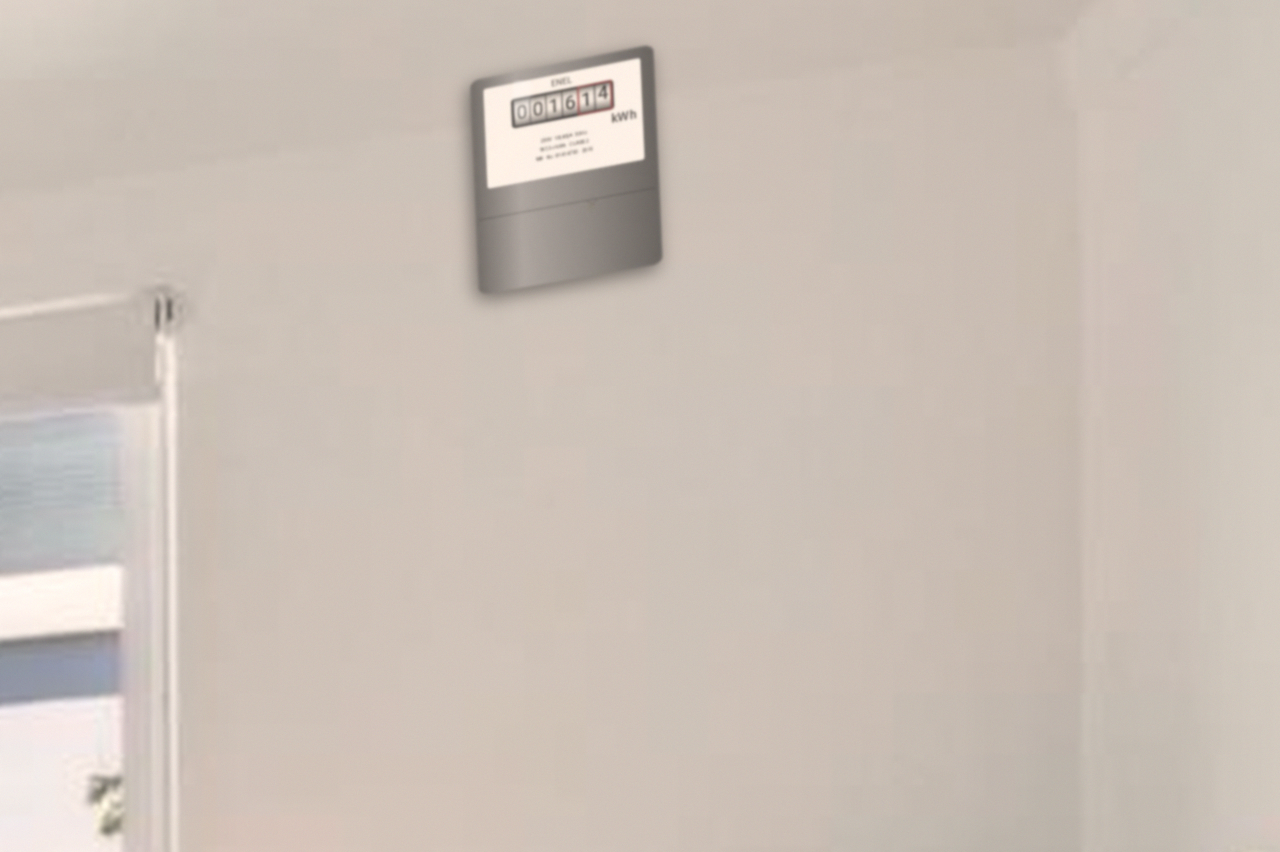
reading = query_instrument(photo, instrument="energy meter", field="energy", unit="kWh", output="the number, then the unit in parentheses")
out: 16.14 (kWh)
